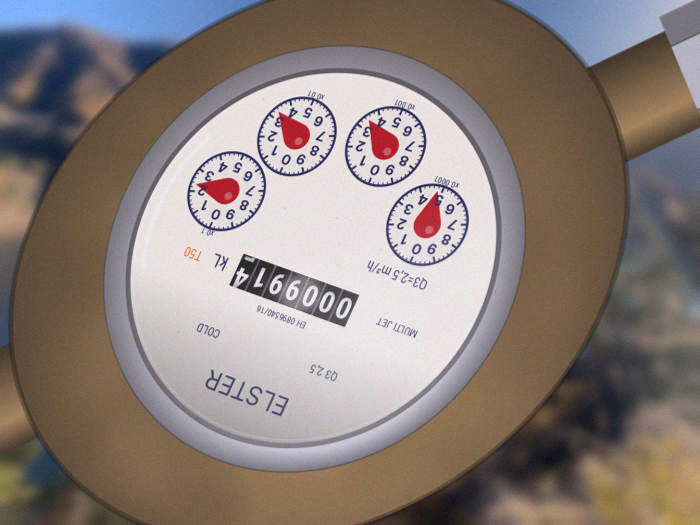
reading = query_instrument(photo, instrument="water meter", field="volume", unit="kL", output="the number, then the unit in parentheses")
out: 9914.2334 (kL)
